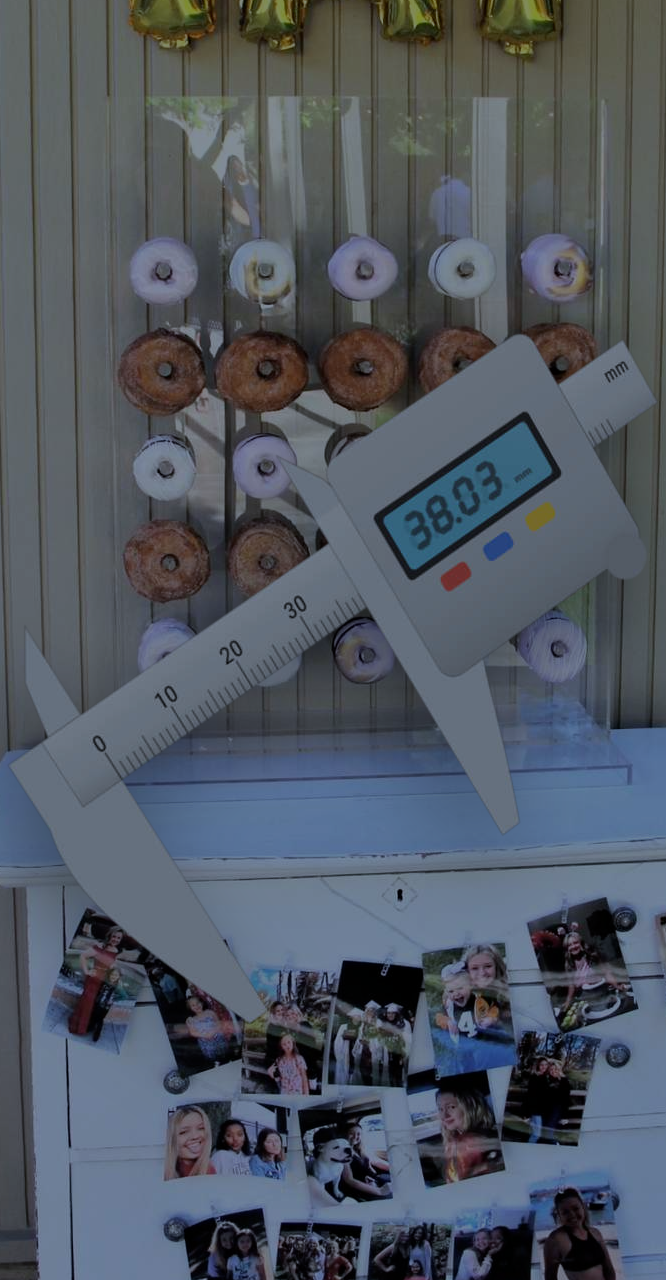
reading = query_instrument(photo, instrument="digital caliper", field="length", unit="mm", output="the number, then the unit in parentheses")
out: 38.03 (mm)
